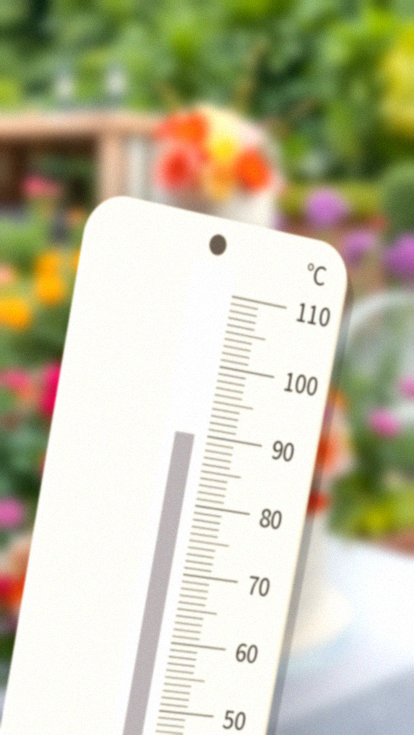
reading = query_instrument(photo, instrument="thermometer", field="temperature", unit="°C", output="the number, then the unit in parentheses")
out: 90 (°C)
